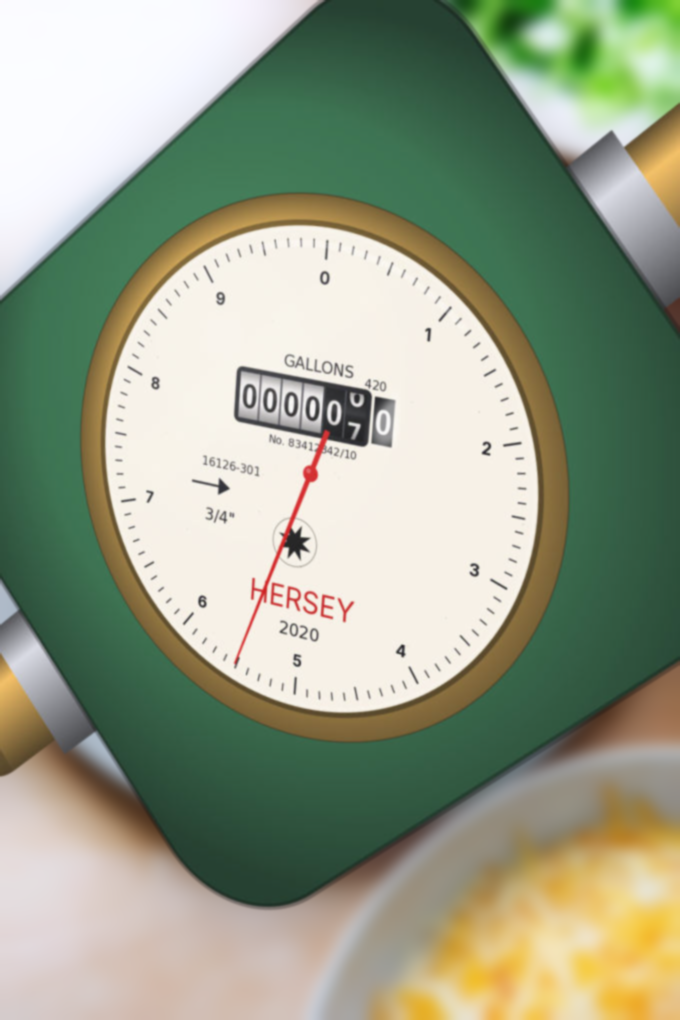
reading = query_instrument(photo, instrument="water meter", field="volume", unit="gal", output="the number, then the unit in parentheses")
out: 65.5 (gal)
